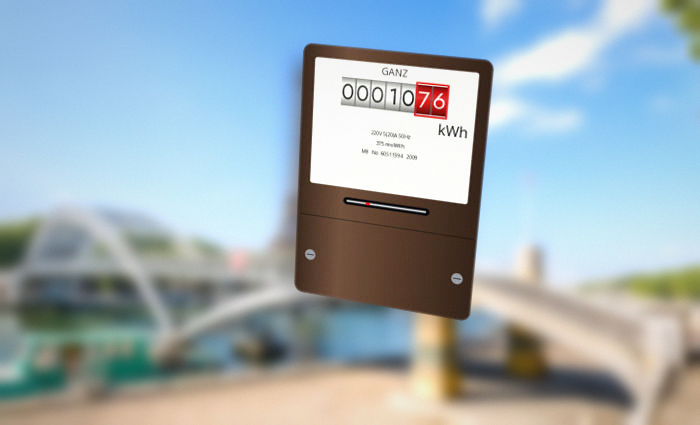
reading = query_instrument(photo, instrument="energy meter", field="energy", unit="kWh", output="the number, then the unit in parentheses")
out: 10.76 (kWh)
